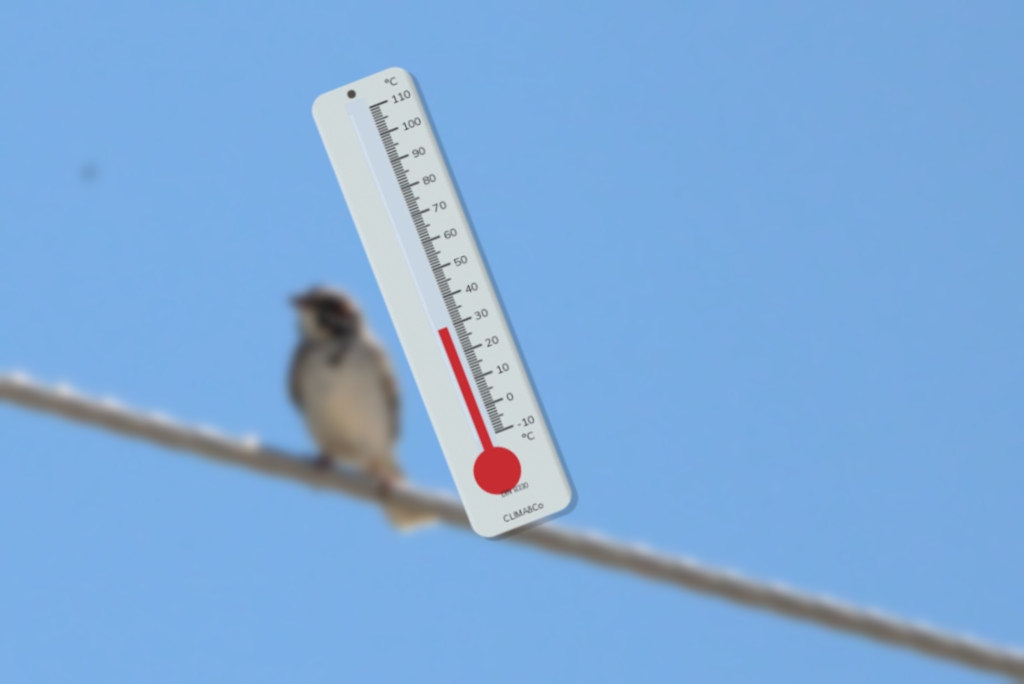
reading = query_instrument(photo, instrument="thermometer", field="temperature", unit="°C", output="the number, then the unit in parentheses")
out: 30 (°C)
